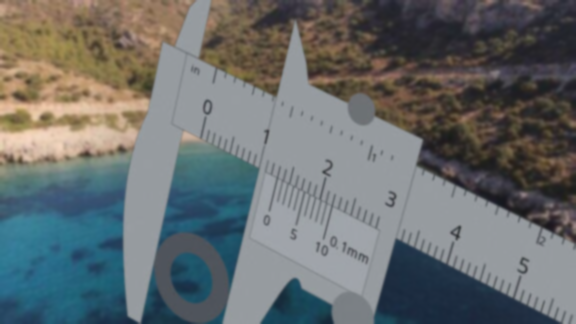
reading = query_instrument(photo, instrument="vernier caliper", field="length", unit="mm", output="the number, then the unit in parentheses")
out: 13.0 (mm)
